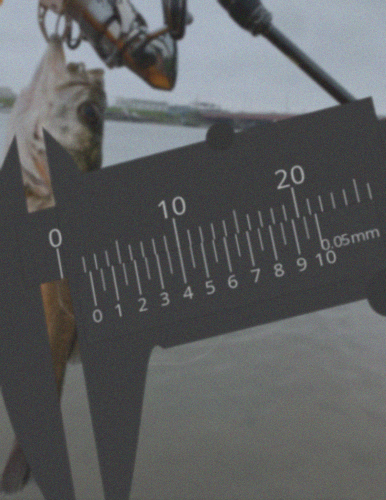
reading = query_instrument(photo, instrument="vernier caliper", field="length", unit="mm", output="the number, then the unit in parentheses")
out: 2.4 (mm)
